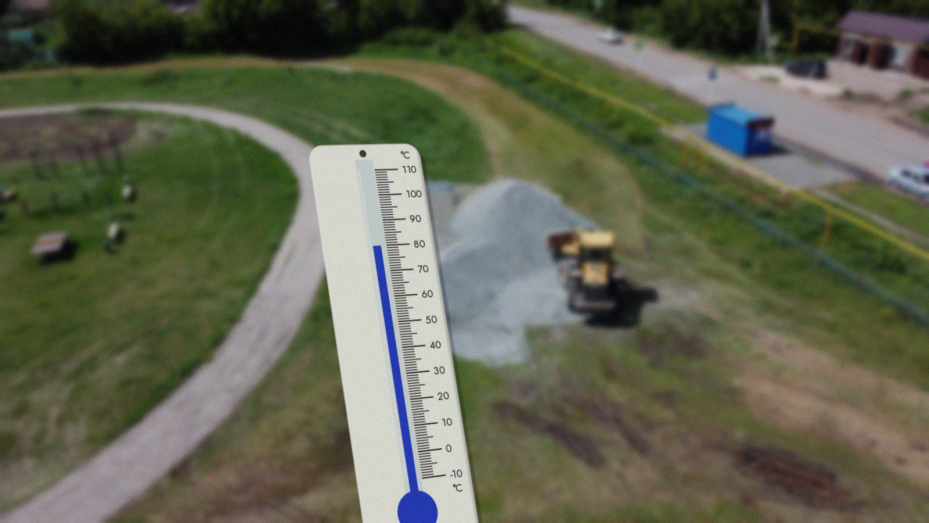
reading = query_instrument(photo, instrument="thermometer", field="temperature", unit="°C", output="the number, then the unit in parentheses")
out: 80 (°C)
